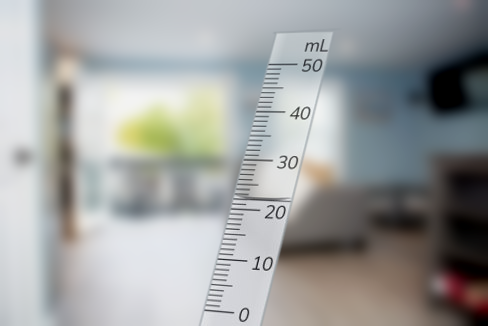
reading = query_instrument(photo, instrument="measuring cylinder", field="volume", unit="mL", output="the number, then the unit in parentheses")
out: 22 (mL)
